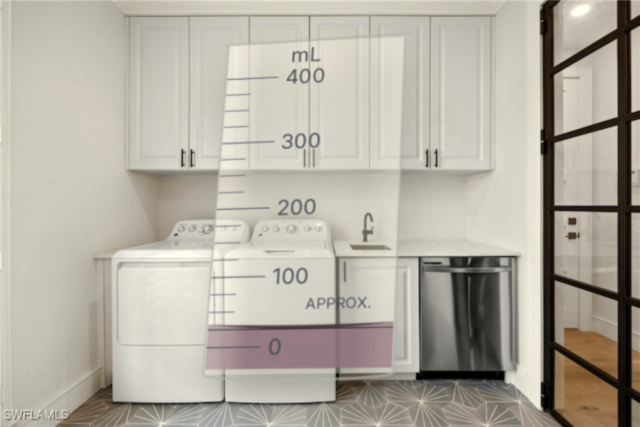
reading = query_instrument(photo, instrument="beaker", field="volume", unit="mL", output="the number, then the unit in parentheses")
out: 25 (mL)
